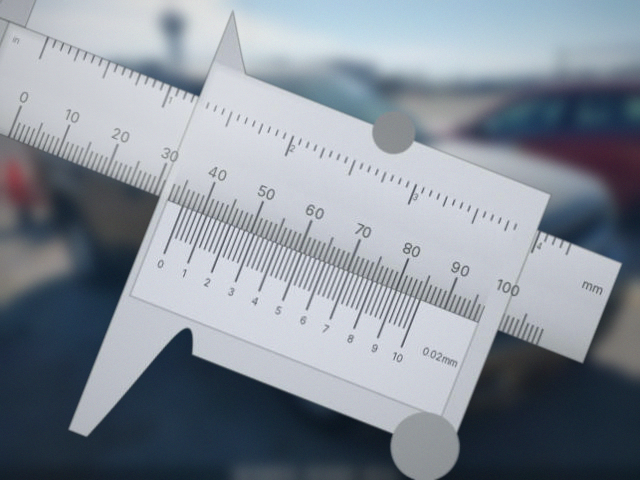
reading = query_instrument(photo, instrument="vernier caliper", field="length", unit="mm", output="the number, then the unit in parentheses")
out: 36.0 (mm)
